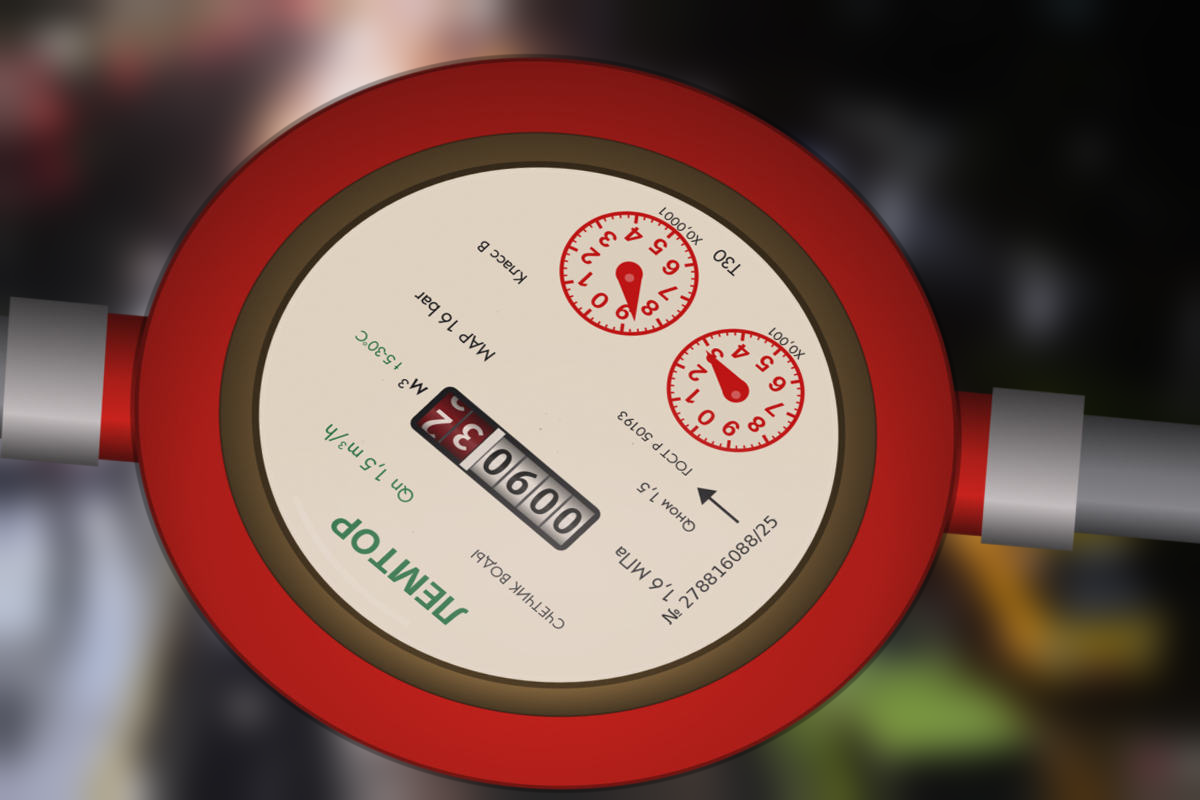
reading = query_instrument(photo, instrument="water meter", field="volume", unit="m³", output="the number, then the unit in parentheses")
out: 90.3228 (m³)
